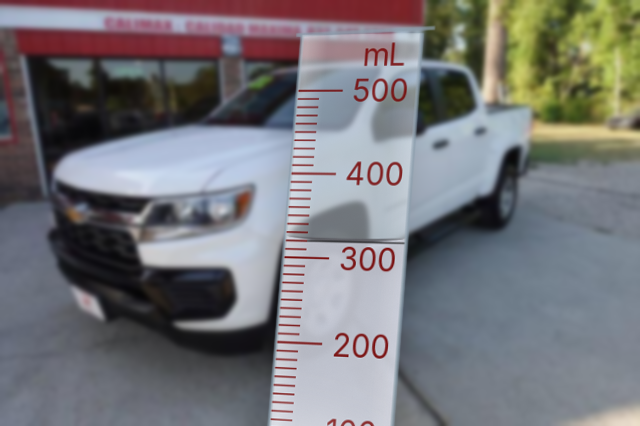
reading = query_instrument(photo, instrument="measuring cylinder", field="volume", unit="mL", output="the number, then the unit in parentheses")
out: 320 (mL)
